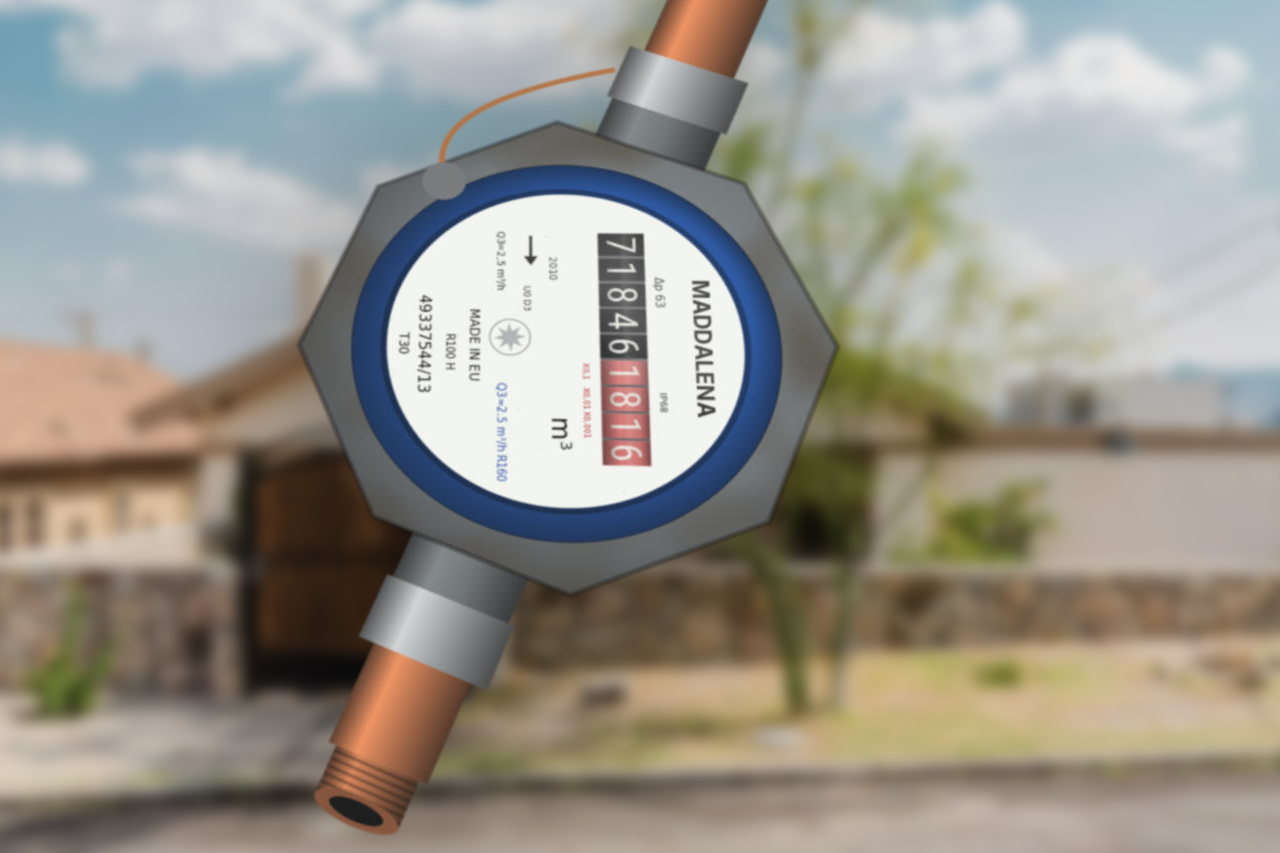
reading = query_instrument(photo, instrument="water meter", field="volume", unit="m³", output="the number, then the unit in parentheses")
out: 71846.1816 (m³)
